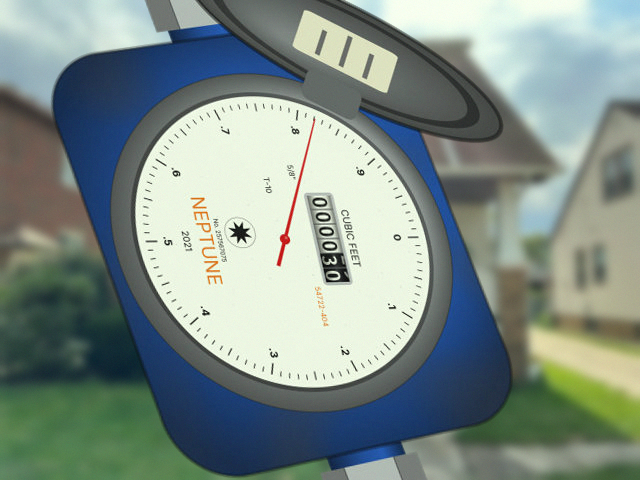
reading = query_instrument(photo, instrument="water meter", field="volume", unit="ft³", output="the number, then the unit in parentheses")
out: 29.82 (ft³)
